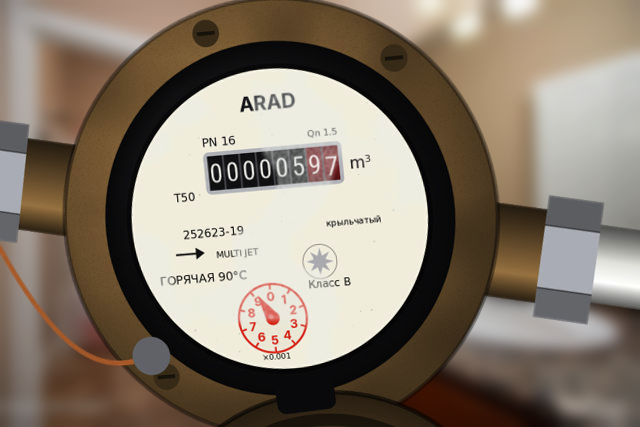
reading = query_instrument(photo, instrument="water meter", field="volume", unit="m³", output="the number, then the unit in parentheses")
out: 5.969 (m³)
